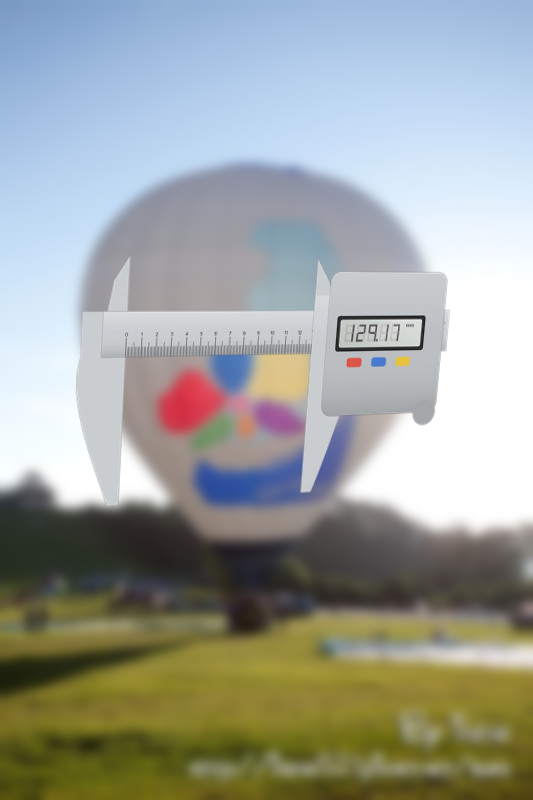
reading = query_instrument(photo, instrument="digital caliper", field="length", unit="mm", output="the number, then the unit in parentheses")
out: 129.17 (mm)
